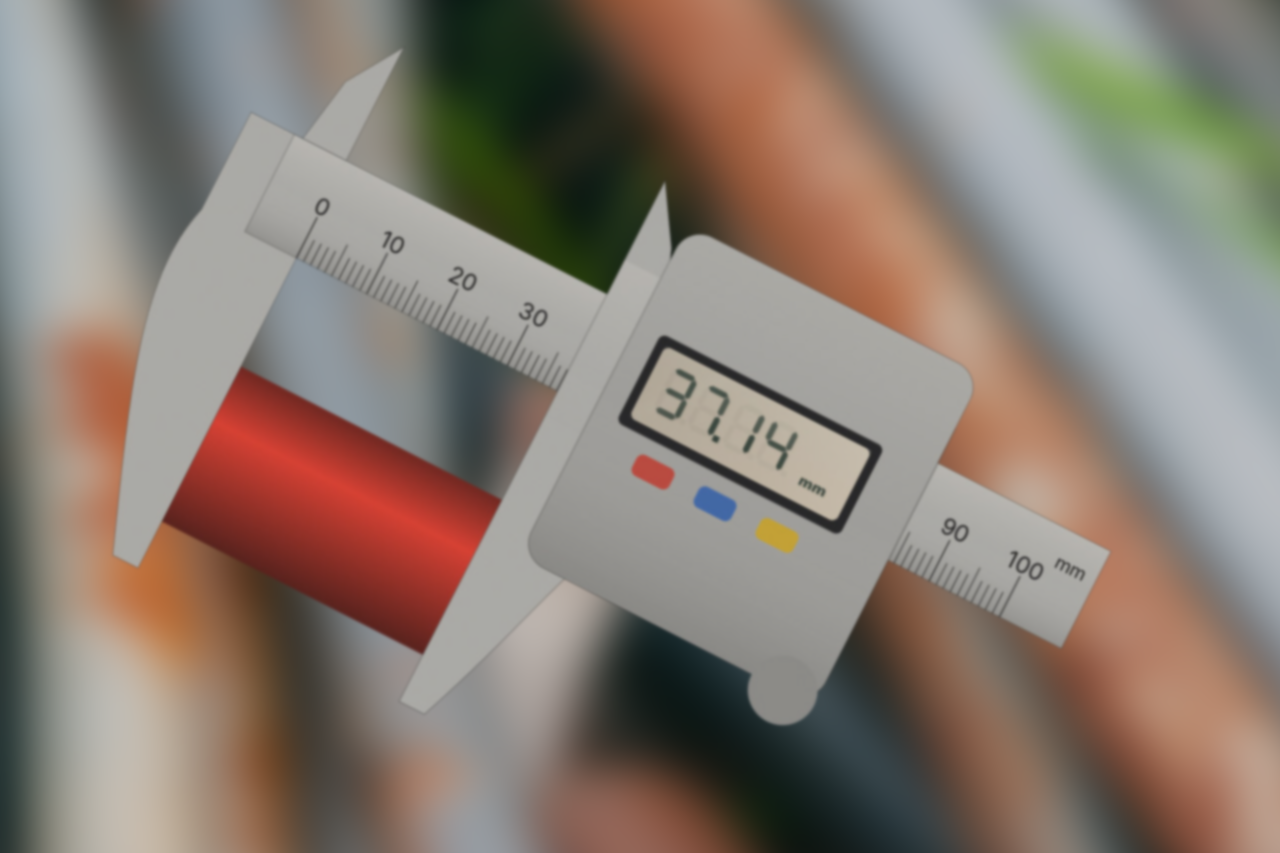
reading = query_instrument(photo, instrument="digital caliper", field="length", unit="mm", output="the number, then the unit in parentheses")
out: 37.14 (mm)
